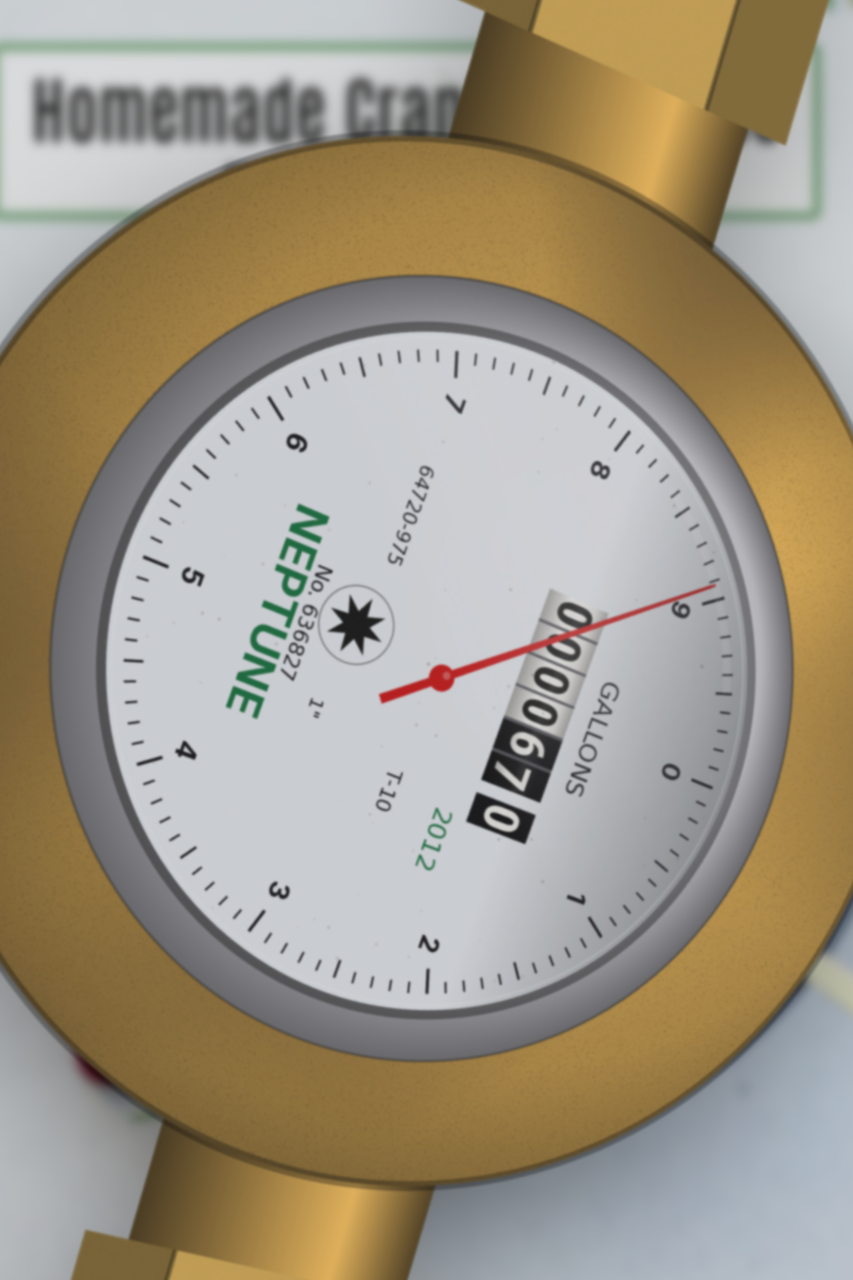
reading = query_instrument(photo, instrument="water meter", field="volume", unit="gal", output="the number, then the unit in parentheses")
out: 668.9 (gal)
